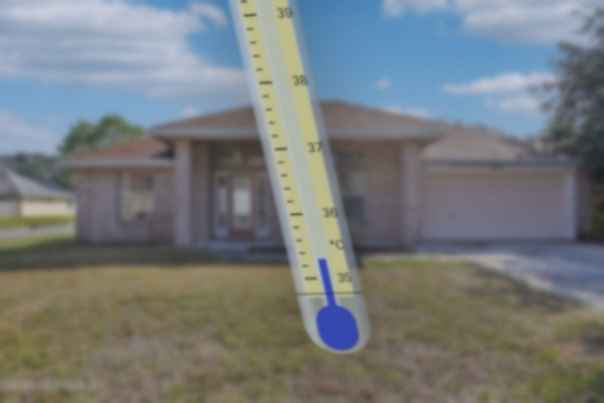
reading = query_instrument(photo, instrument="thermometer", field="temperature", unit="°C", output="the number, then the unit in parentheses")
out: 35.3 (°C)
